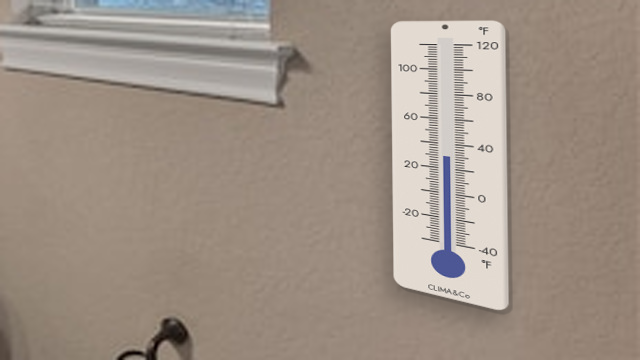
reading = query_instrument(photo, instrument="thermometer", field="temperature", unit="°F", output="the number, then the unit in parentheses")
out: 30 (°F)
